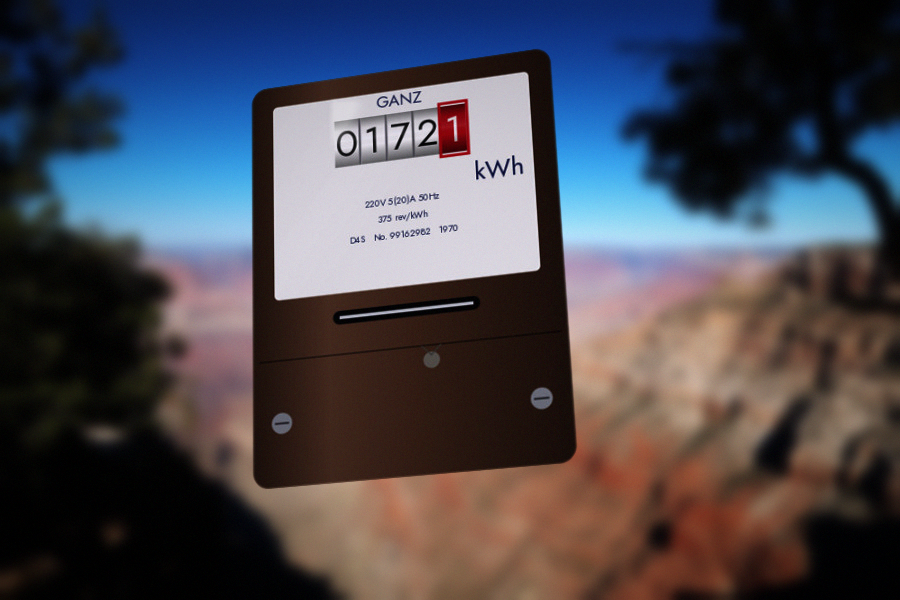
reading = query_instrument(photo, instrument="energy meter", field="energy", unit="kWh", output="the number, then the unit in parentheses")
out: 172.1 (kWh)
